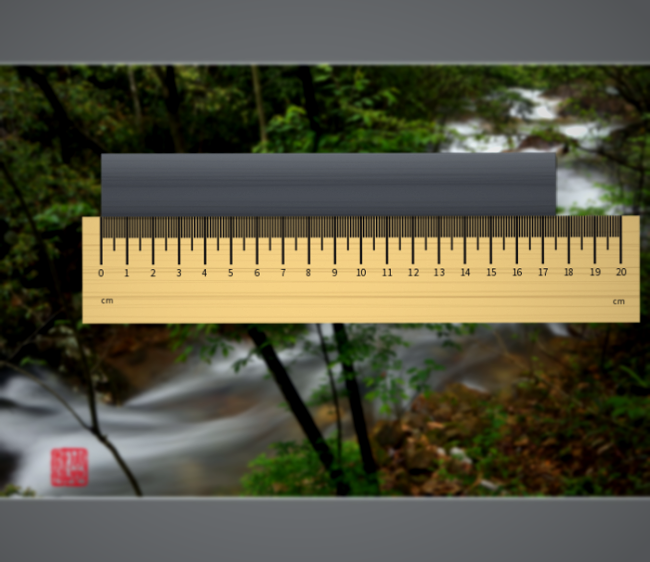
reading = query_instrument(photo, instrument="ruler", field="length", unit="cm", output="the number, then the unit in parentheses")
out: 17.5 (cm)
